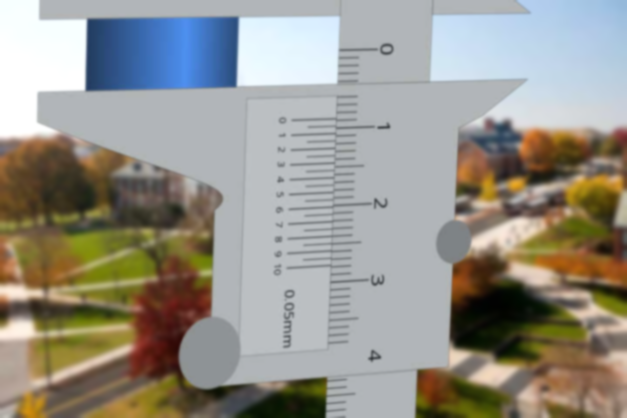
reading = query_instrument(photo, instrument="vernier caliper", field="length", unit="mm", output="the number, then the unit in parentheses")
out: 8.8 (mm)
